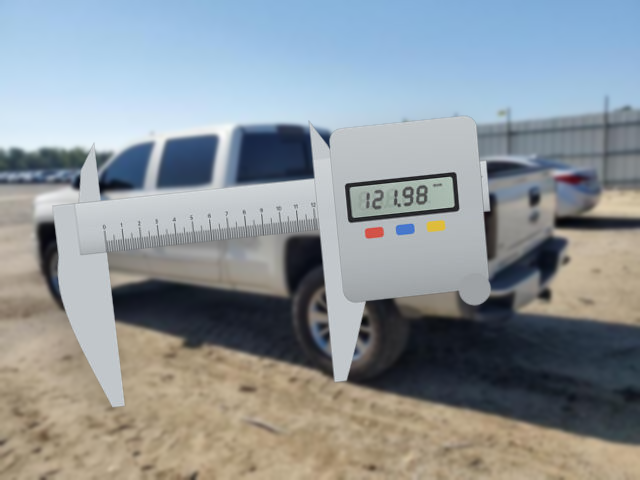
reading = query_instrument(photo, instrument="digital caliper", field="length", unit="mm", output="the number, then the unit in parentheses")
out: 121.98 (mm)
